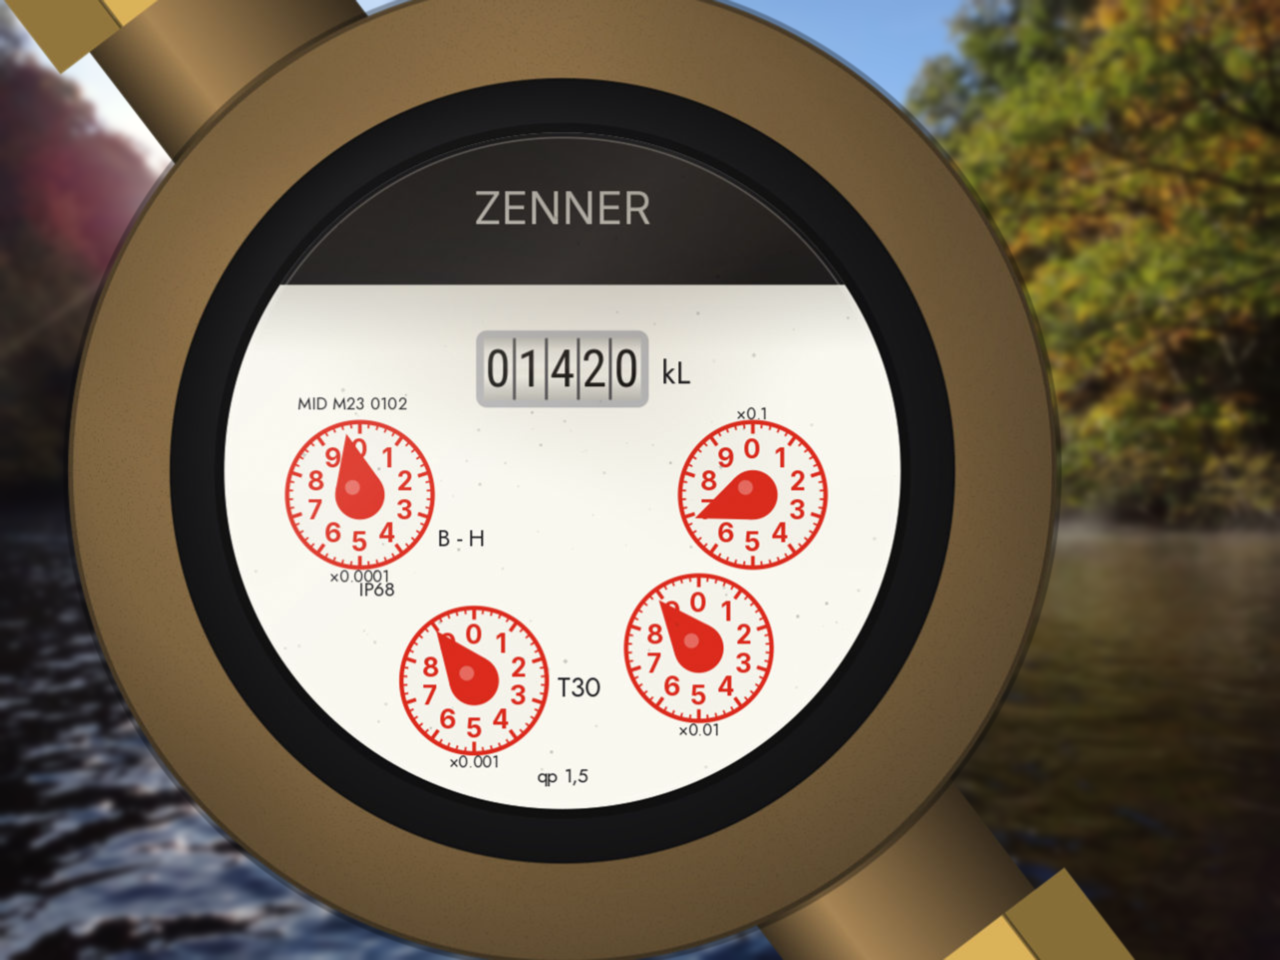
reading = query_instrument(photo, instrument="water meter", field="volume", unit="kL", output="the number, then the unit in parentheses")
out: 1420.6889 (kL)
